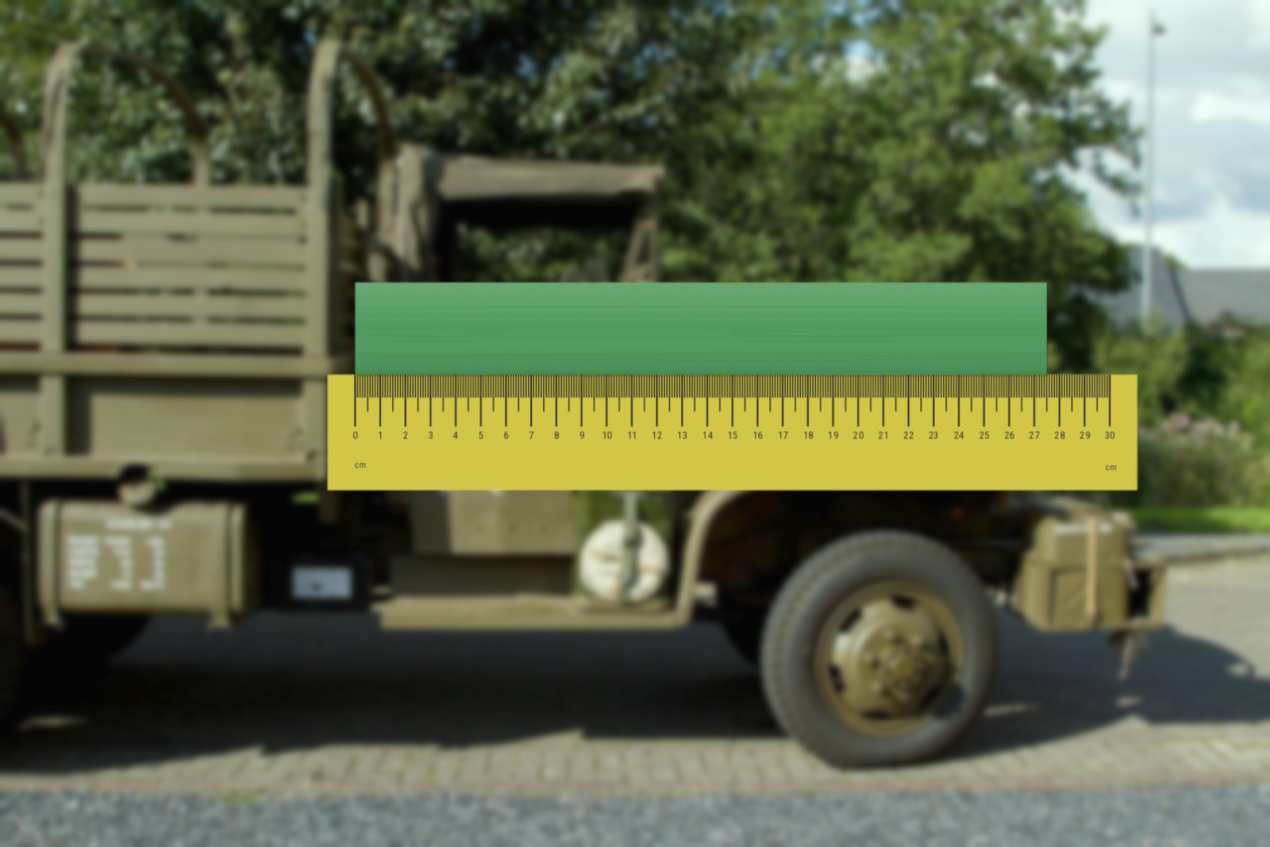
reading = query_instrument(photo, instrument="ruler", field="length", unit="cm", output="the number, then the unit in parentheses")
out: 27.5 (cm)
